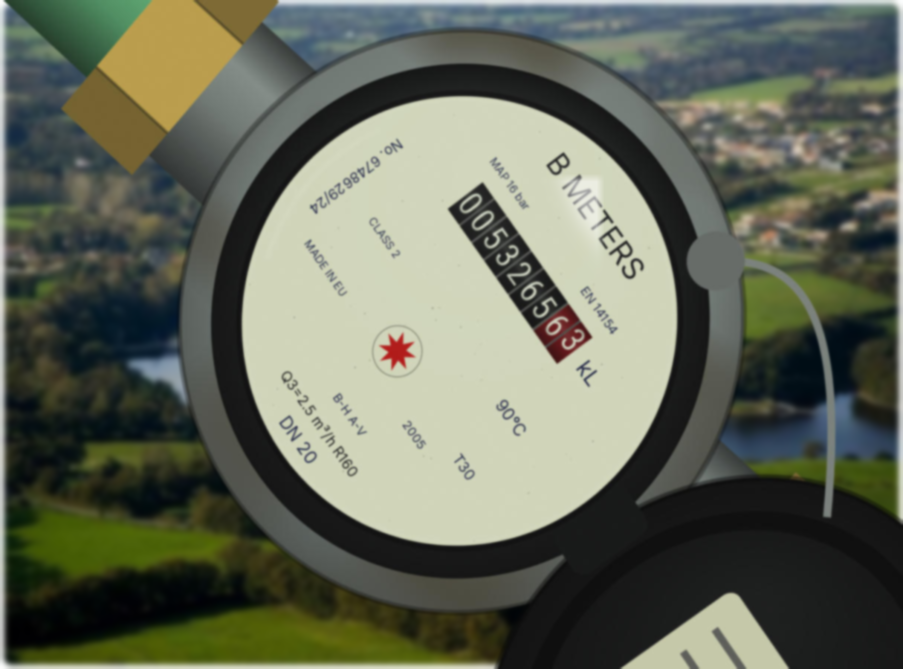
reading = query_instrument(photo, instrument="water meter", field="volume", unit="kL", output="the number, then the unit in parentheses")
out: 53265.63 (kL)
